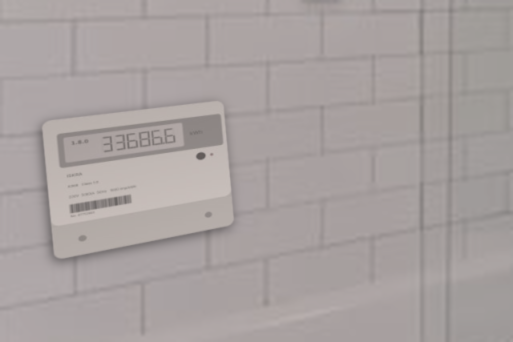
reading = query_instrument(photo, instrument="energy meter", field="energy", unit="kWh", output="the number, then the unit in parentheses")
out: 33686.6 (kWh)
